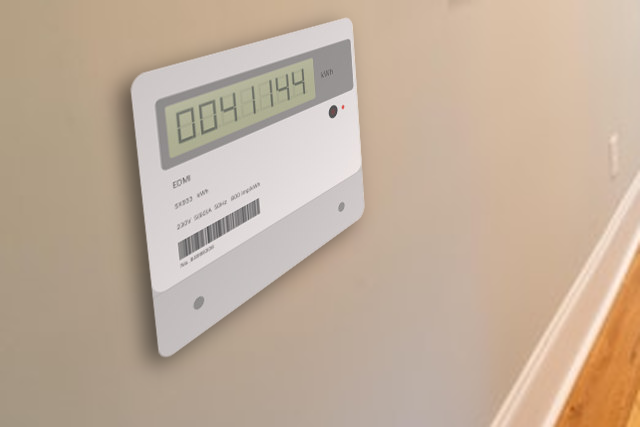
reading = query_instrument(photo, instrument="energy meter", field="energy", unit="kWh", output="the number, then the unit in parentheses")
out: 41144 (kWh)
